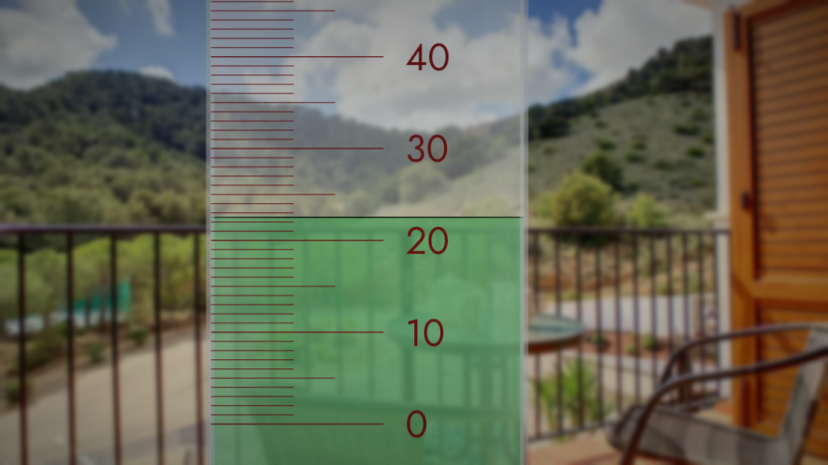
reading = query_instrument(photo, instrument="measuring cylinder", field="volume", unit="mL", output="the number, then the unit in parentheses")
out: 22.5 (mL)
